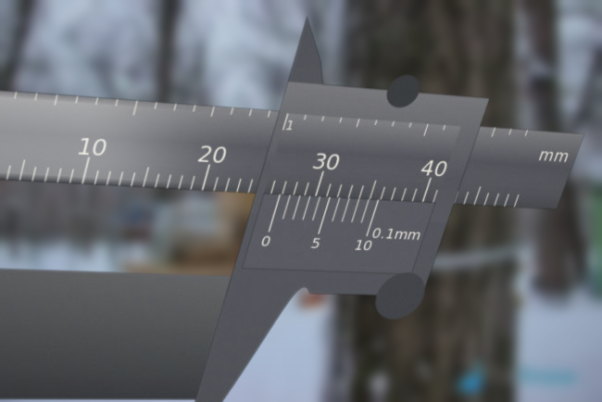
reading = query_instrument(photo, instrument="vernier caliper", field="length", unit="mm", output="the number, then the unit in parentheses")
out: 26.8 (mm)
